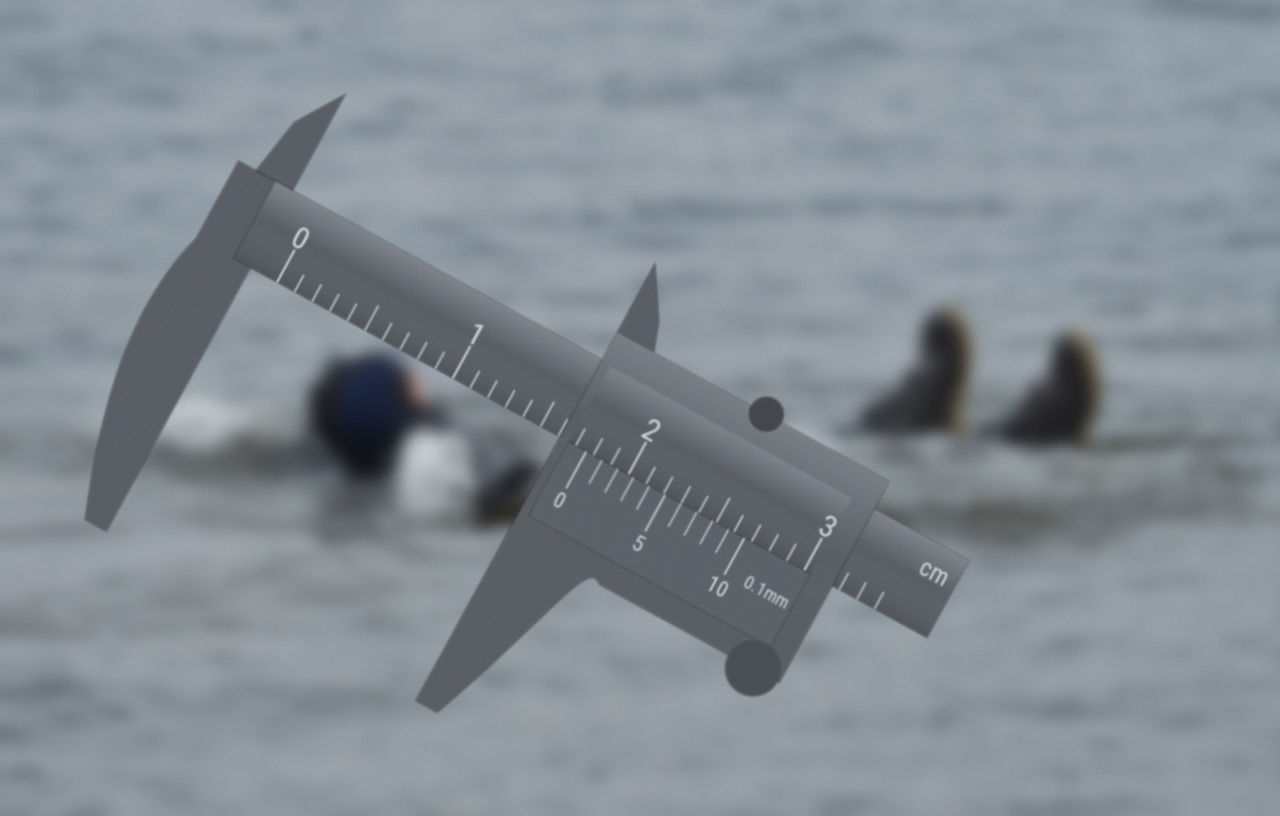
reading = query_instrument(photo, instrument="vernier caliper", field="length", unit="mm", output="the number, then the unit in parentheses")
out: 17.6 (mm)
